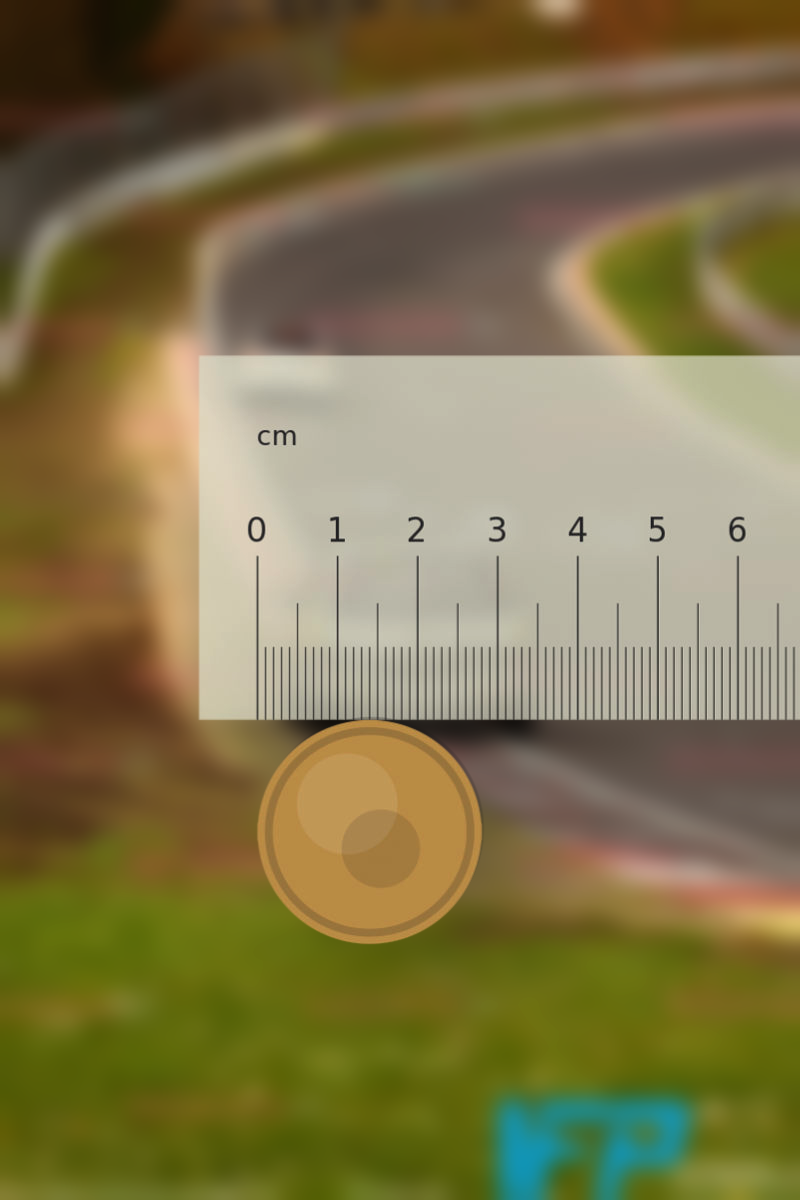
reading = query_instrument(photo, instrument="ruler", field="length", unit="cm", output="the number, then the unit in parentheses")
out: 2.8 (cm)
